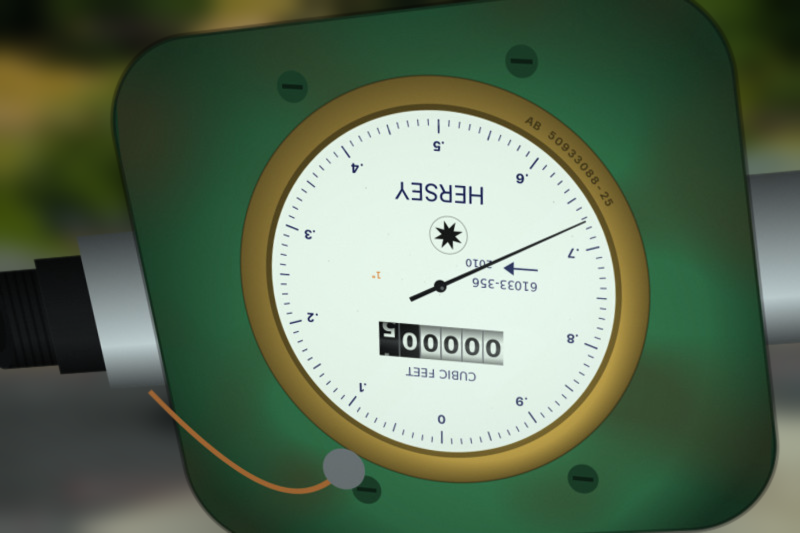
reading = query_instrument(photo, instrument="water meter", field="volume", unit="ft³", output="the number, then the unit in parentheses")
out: 4.67 (ft³)
